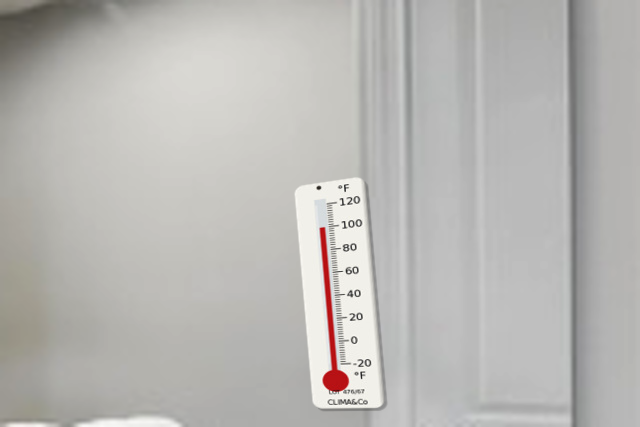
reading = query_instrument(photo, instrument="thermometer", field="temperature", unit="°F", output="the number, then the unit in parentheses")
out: 100 (°F)
